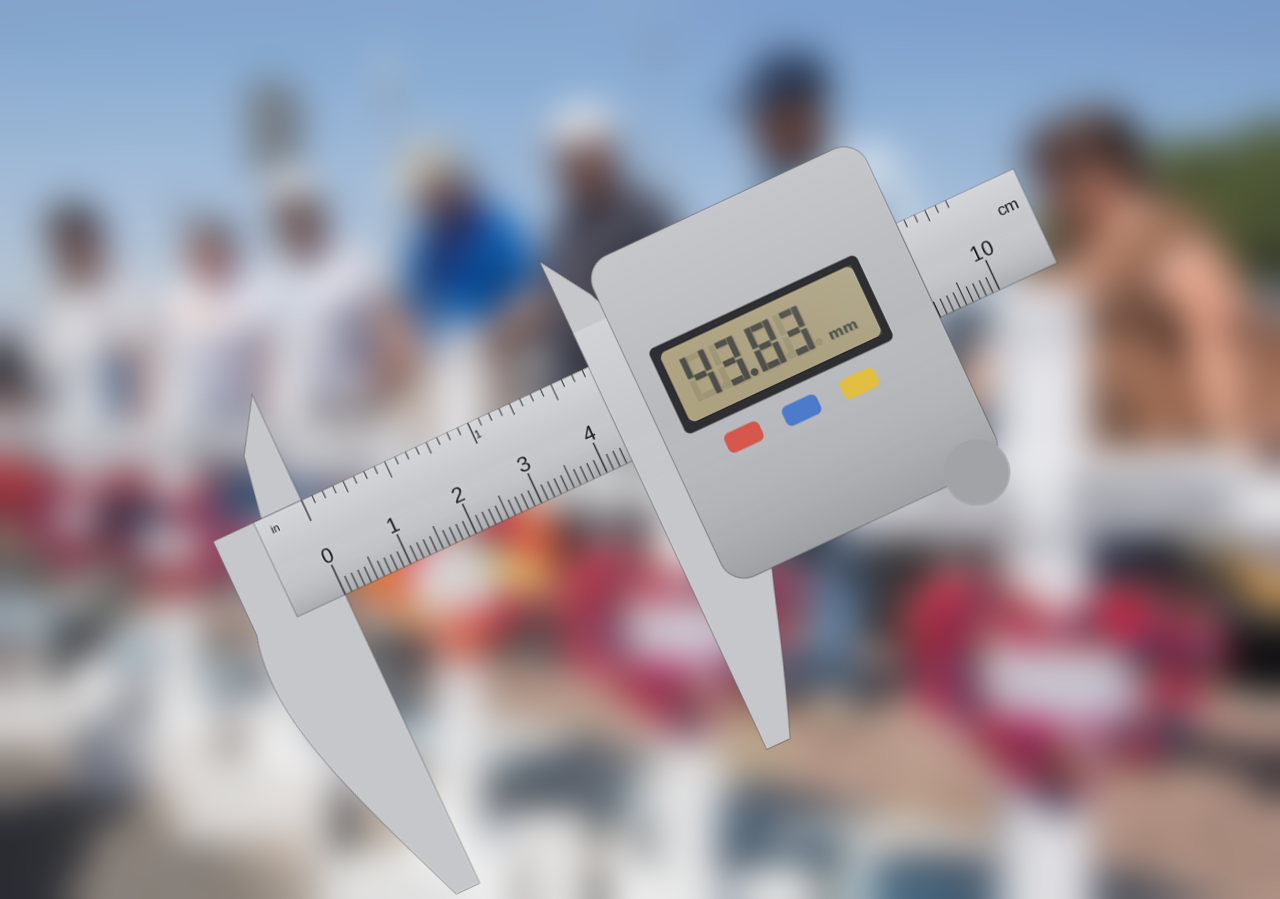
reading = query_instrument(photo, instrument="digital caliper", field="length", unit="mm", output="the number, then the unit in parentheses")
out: 43.83 (mm)
